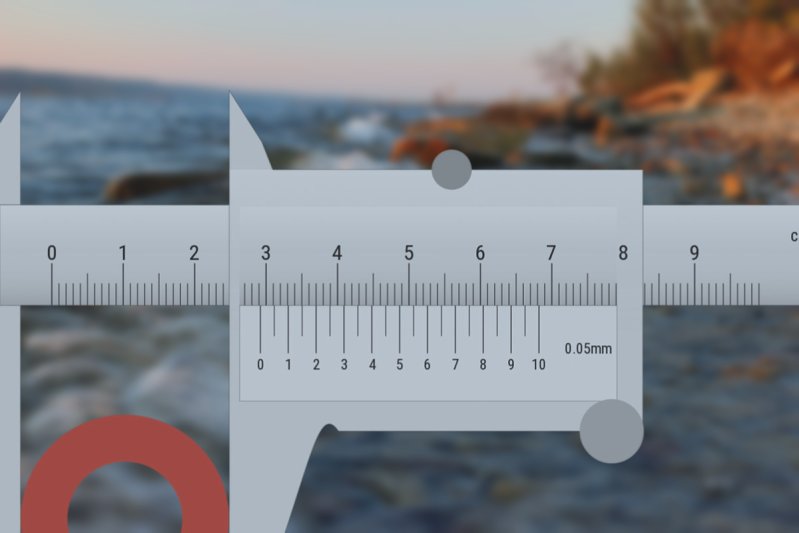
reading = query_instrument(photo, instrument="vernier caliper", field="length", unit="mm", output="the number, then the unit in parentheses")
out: 29.2 (mm)
